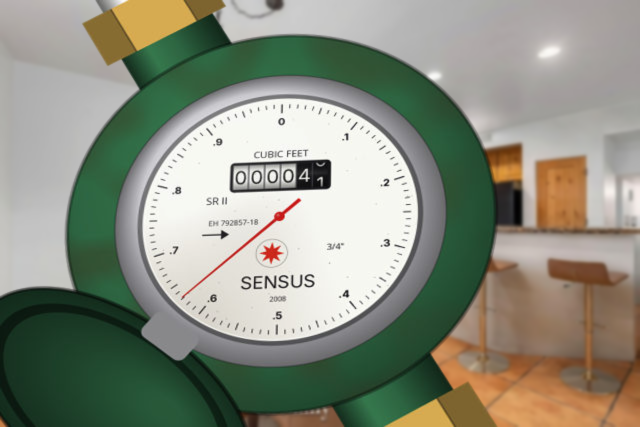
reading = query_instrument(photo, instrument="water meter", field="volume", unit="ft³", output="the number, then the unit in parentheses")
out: 40.63 (ft³)
